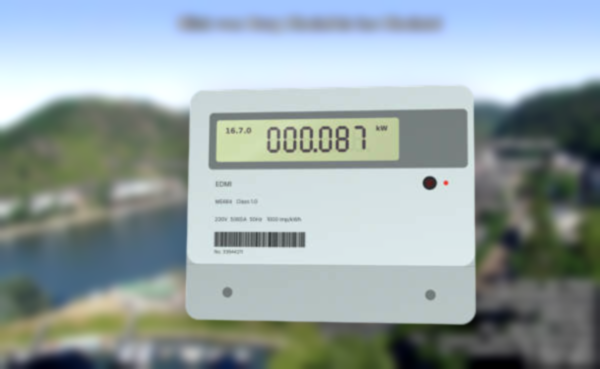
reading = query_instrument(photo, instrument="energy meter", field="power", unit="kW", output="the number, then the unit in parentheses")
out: 0.087 (kW)
